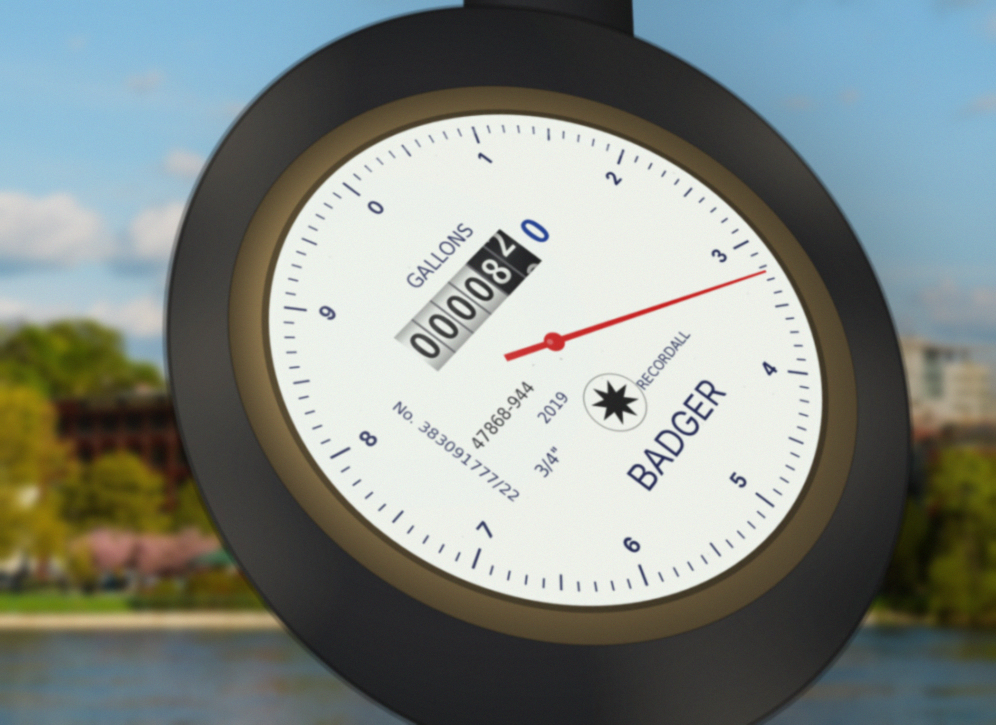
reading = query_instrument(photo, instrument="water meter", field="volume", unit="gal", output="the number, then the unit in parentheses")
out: 823.2 (gal)
